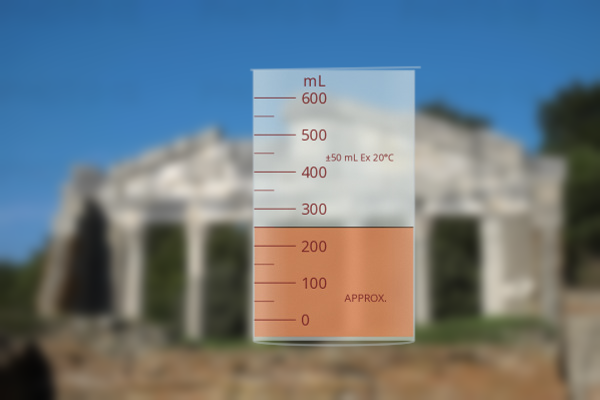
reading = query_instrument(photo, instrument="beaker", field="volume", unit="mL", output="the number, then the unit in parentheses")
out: 250 (mL)
